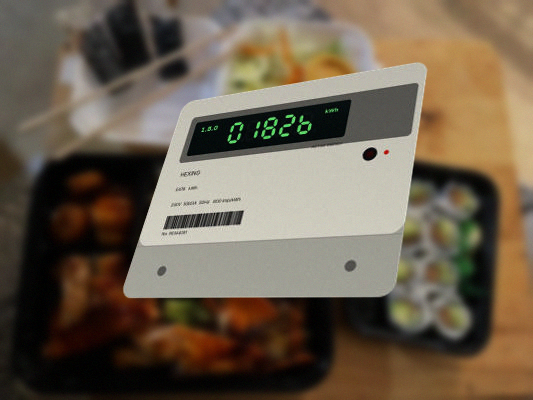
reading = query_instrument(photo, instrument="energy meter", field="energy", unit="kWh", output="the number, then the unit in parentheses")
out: 1826 (kWh)
